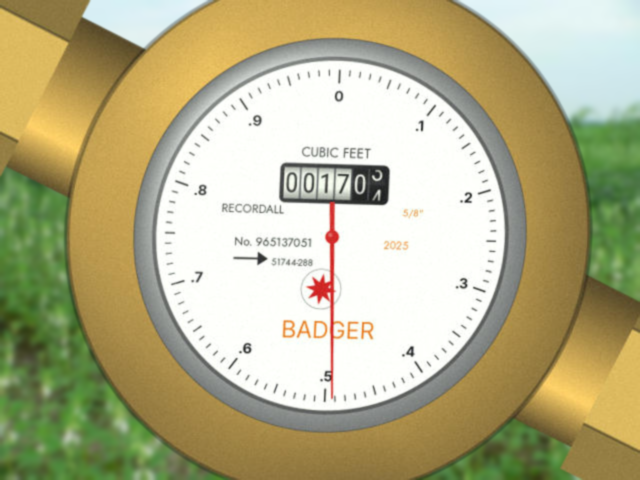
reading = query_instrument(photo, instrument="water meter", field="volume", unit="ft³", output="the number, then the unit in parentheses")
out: 1703.49 (ft³)
